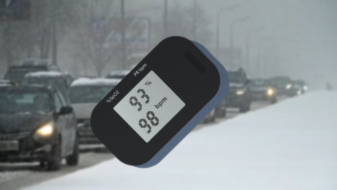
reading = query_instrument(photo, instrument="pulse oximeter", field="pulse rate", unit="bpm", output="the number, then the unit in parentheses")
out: 98 (bpm)
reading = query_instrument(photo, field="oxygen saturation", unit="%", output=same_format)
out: 93 (%)
